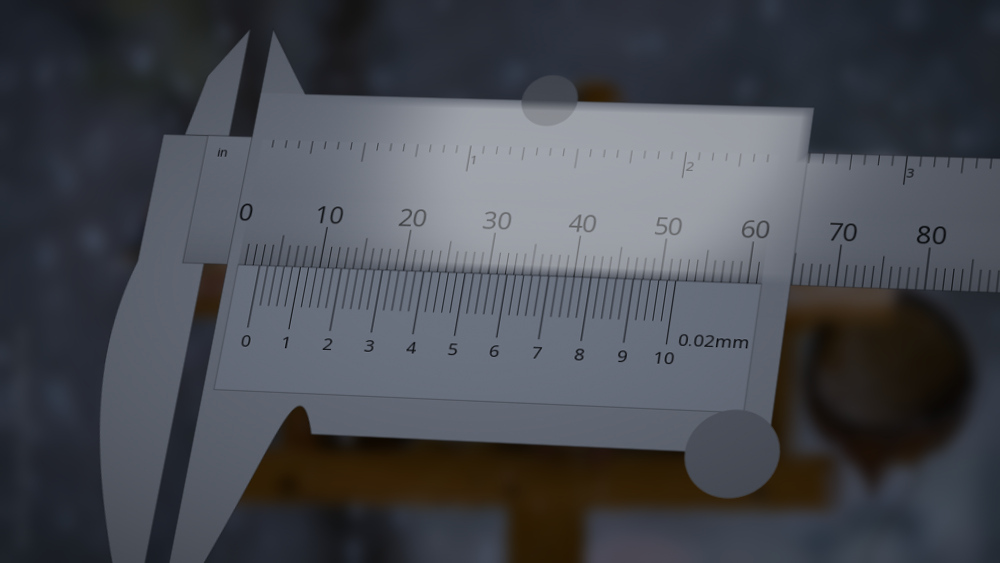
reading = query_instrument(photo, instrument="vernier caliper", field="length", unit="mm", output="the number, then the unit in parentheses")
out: 2.8 (mm)
